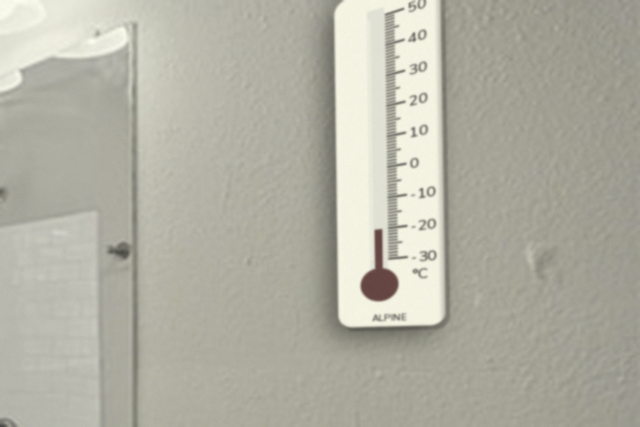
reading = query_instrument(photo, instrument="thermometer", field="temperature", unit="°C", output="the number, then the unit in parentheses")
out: -20 (°C)
